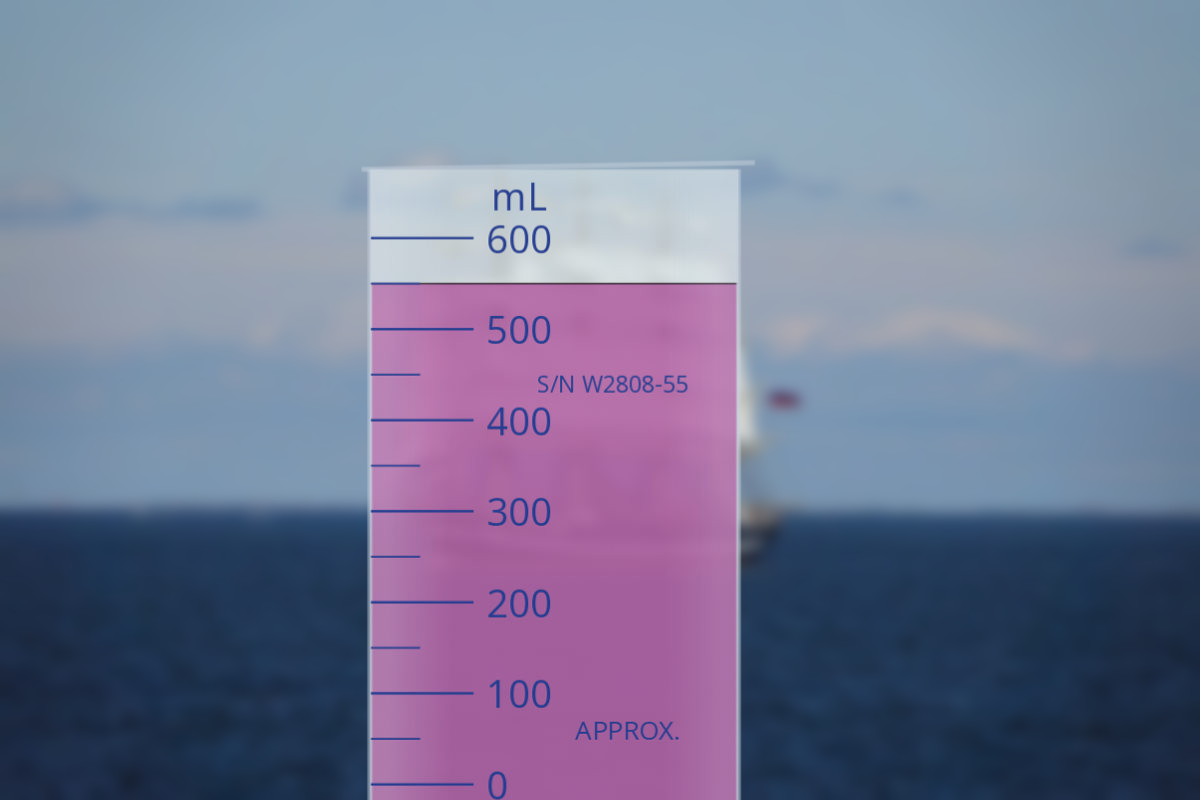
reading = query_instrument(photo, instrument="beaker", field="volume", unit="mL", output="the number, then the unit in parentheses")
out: 550 (mL)
